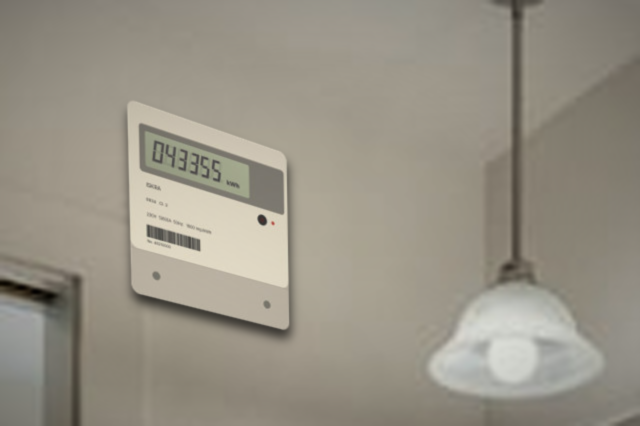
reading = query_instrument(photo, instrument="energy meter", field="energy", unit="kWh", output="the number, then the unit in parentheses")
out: 43355 (kWh)
